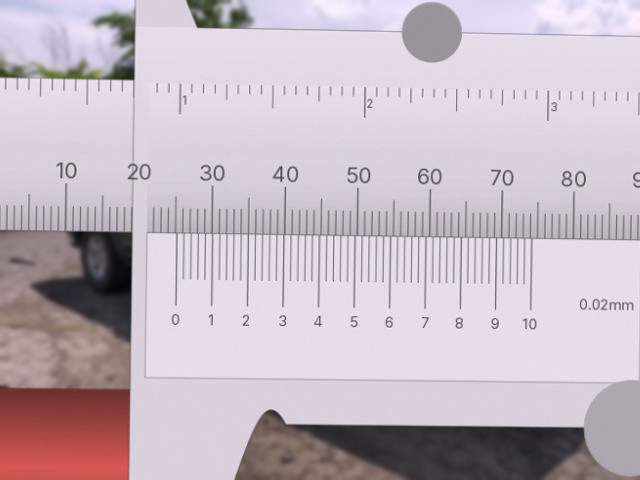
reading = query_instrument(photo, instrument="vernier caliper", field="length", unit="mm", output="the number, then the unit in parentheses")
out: 25.2 (mm)
